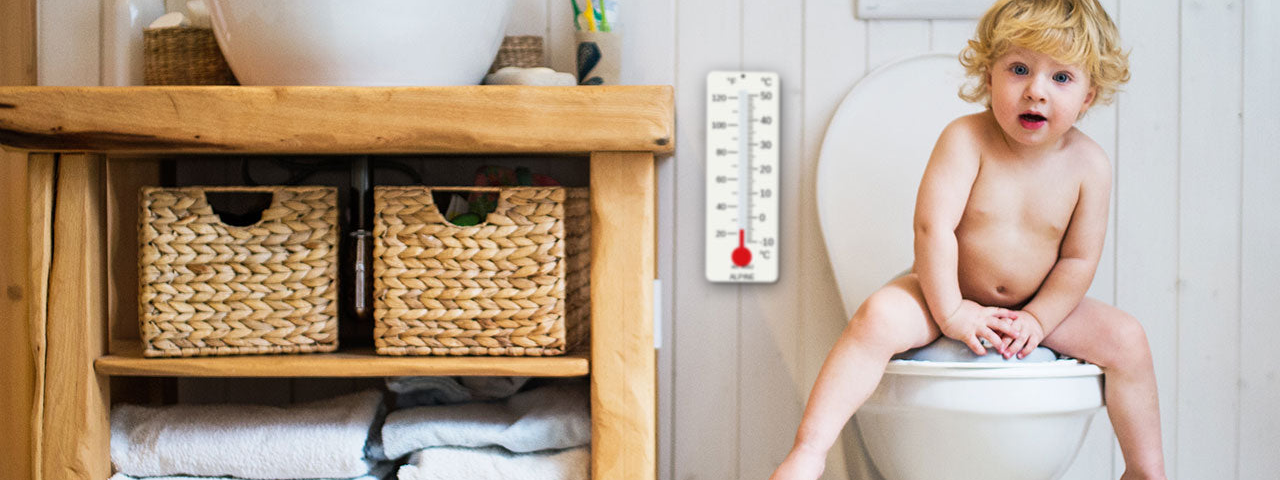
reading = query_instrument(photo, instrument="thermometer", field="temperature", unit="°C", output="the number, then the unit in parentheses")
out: -5 (°C)
